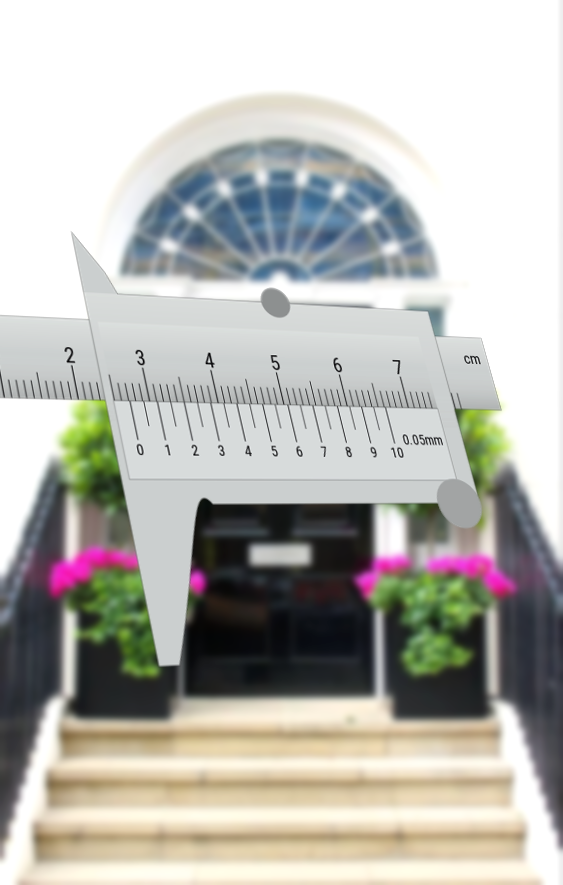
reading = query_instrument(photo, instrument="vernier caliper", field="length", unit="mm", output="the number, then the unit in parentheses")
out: 27.2 (mm)
